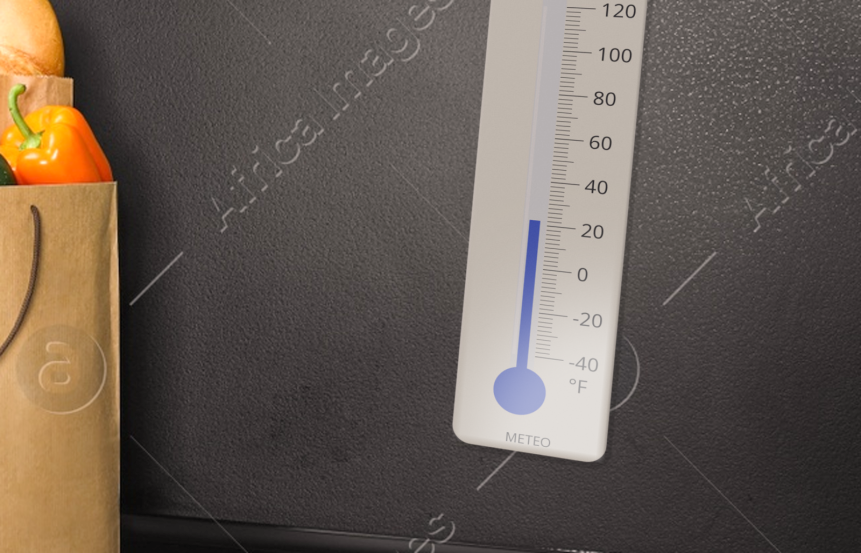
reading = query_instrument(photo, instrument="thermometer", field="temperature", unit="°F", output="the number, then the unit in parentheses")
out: 22 (°F)
